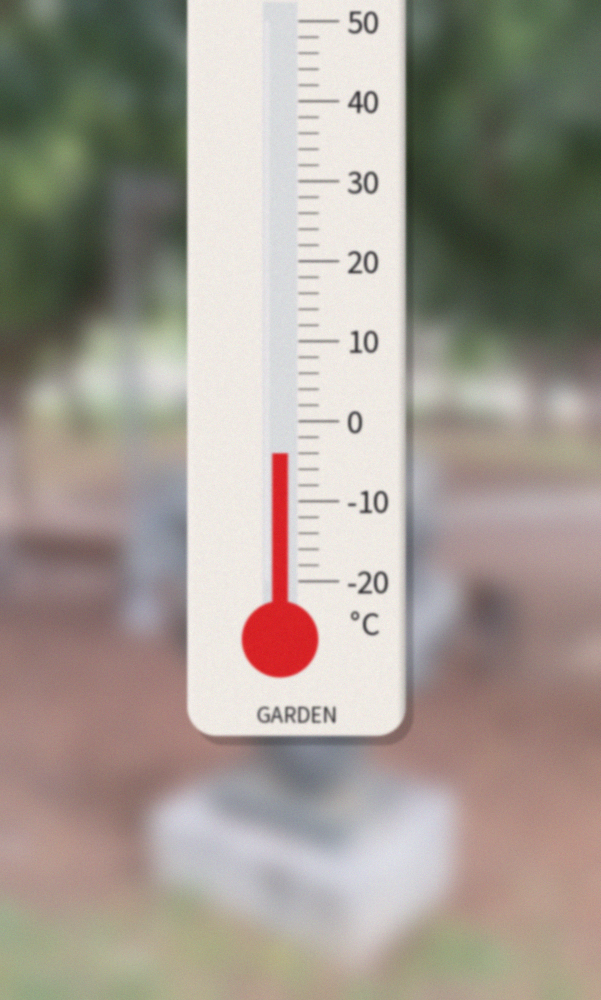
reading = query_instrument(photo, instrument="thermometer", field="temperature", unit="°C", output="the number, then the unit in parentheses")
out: -4 (°C)
